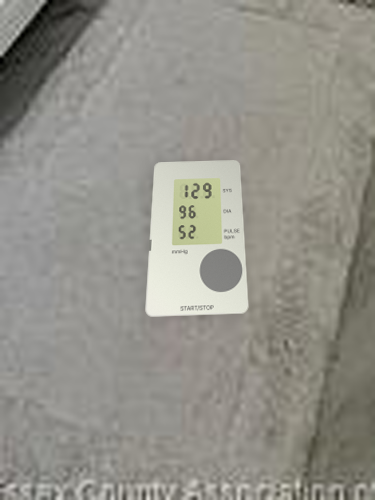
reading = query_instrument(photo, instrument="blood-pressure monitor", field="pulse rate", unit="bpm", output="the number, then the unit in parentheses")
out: 52 (bpm)
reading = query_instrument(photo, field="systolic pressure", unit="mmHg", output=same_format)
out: 129 (mmHg)
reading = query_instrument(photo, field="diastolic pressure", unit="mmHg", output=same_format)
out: 96 (mmHg)
